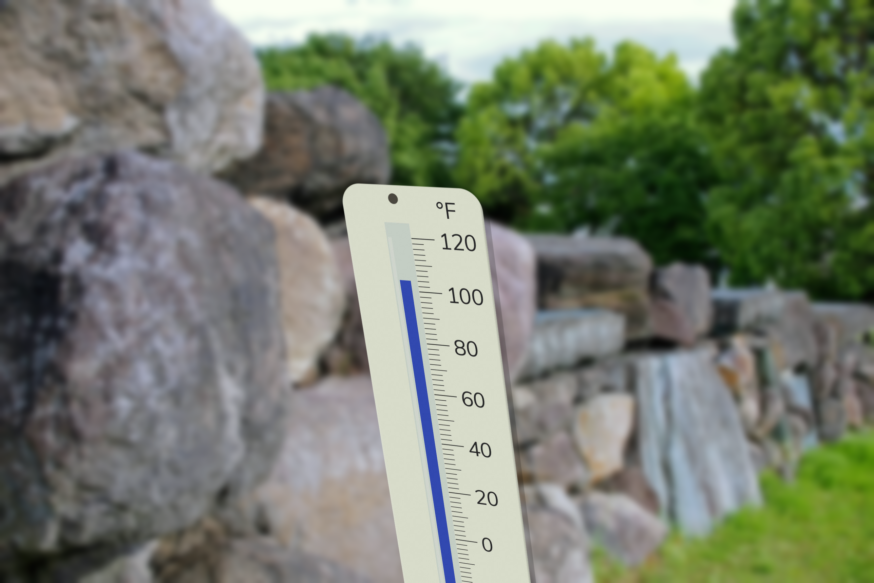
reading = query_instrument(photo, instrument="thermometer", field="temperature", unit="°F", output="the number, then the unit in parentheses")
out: 104 (°F)
